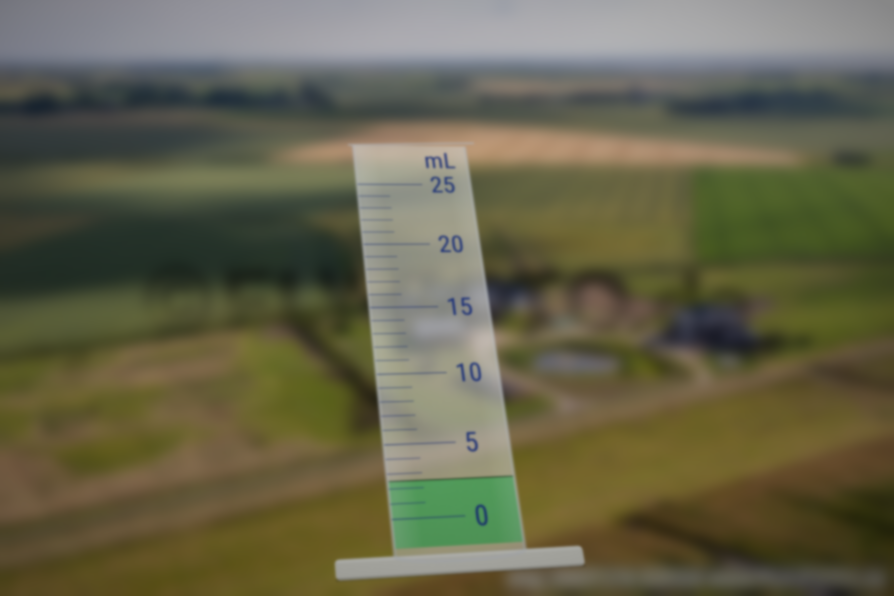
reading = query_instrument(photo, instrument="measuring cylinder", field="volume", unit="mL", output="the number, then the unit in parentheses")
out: 2.5 (mL)
